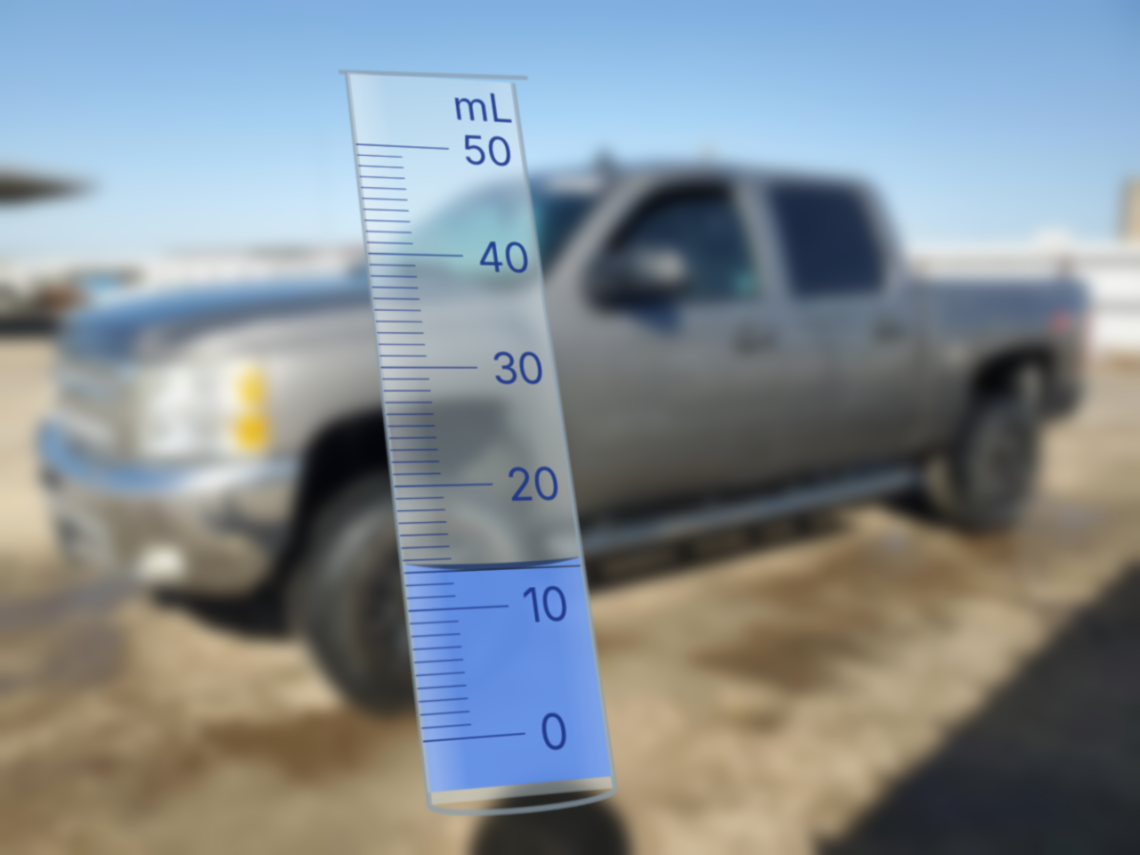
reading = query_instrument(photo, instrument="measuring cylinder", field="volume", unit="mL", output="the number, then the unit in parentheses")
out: 13 (mL)
